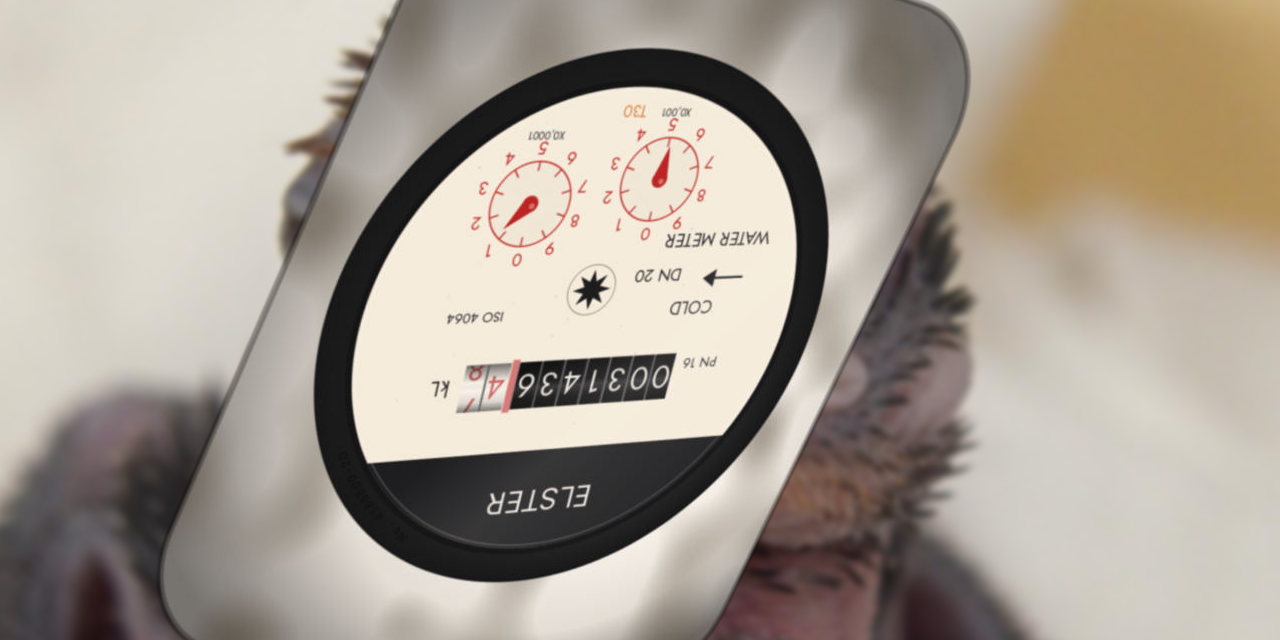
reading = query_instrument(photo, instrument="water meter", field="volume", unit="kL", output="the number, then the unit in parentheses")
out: 31436.4751 (kL)
